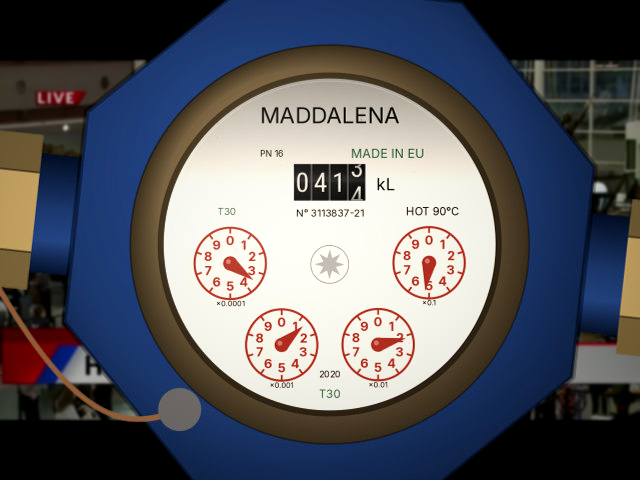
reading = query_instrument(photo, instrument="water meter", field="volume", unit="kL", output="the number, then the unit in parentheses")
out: 413.5213 (kL)
